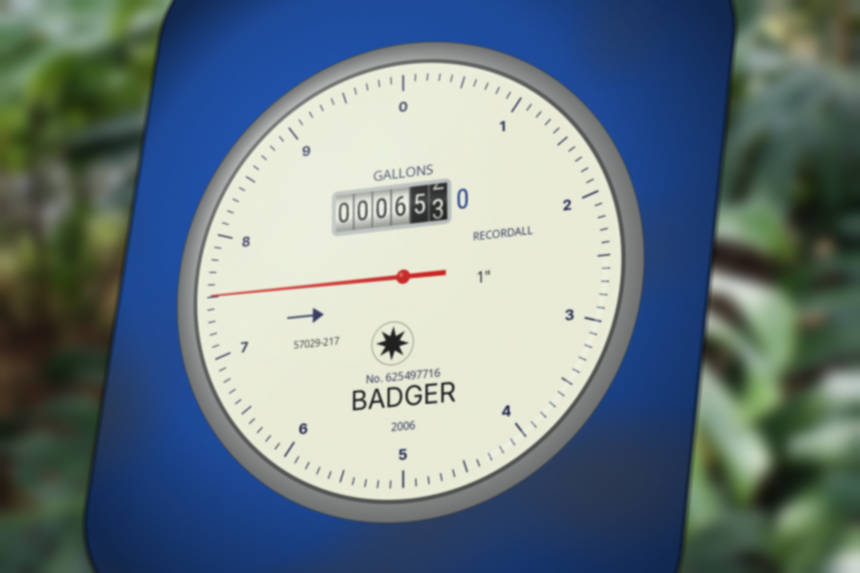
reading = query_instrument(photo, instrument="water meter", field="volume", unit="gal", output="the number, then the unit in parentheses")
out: 6527.5 (gal)
